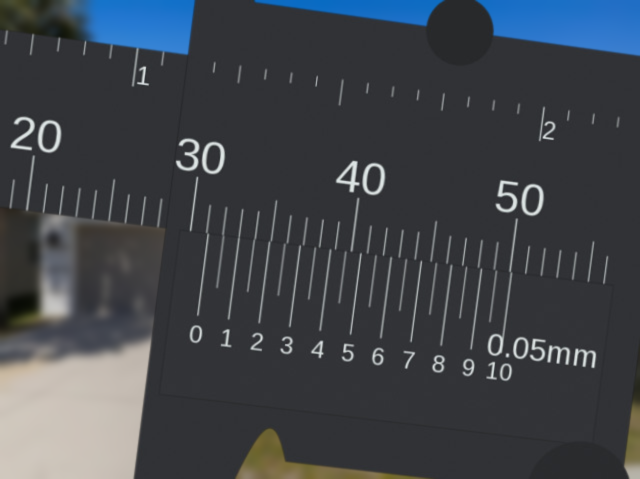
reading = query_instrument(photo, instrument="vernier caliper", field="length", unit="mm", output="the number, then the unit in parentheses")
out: 31.1 (mm)
